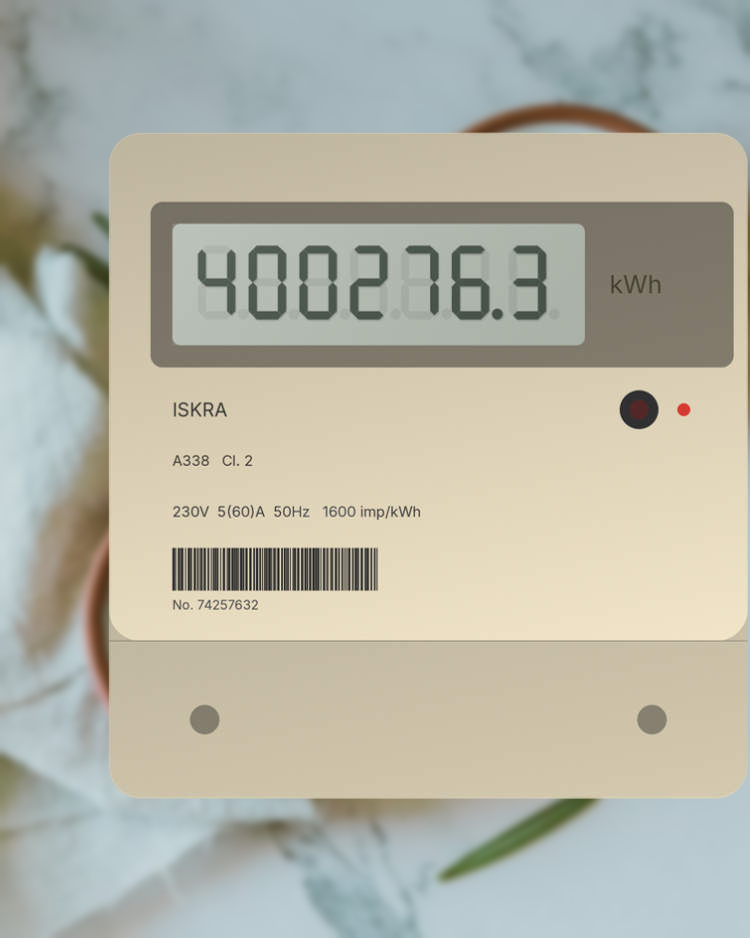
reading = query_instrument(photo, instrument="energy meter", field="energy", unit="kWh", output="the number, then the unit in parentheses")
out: 400276.3 (kWh)
